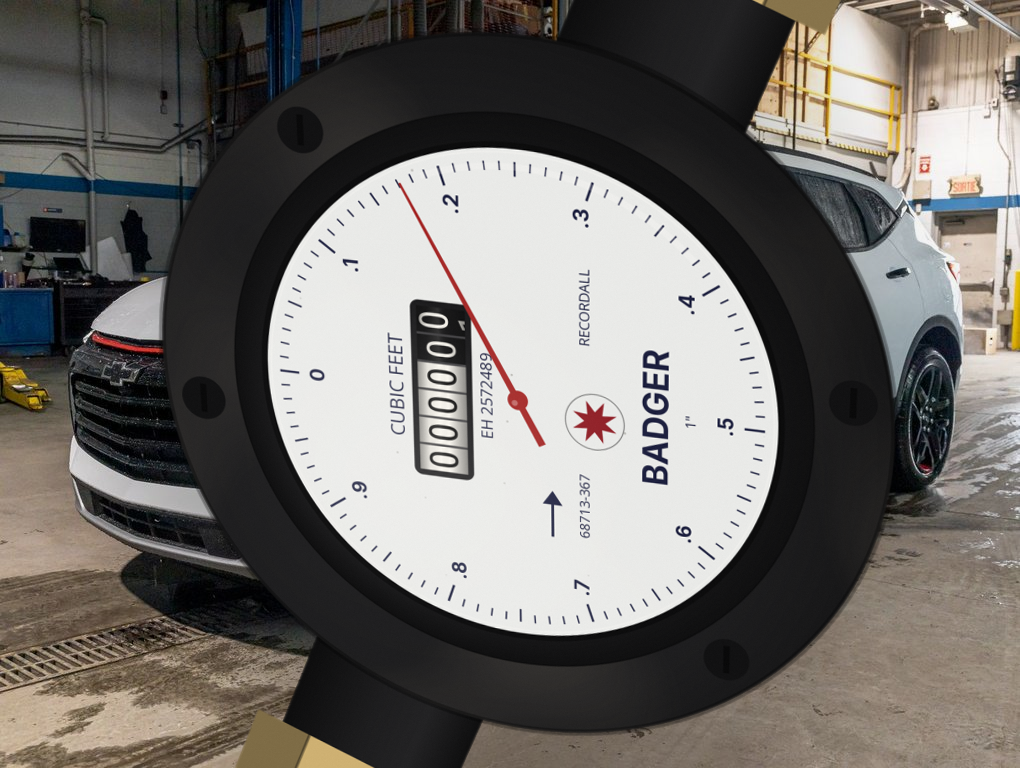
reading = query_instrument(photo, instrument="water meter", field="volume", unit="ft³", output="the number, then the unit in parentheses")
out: 0.17 (ft³)
